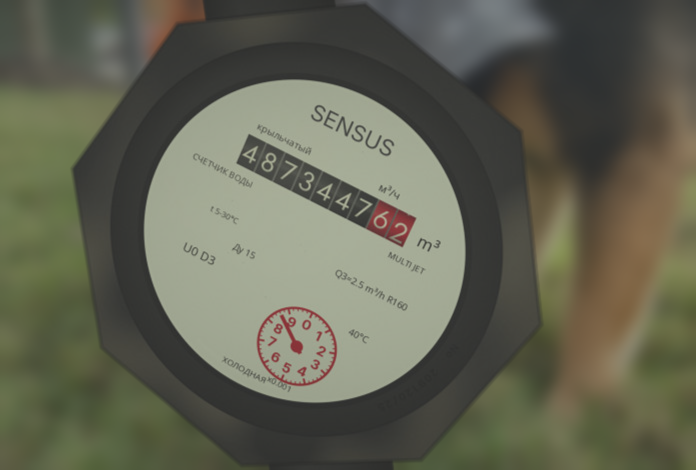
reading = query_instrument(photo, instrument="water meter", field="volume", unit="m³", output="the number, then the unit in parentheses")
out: 4873447.618 (m³)
